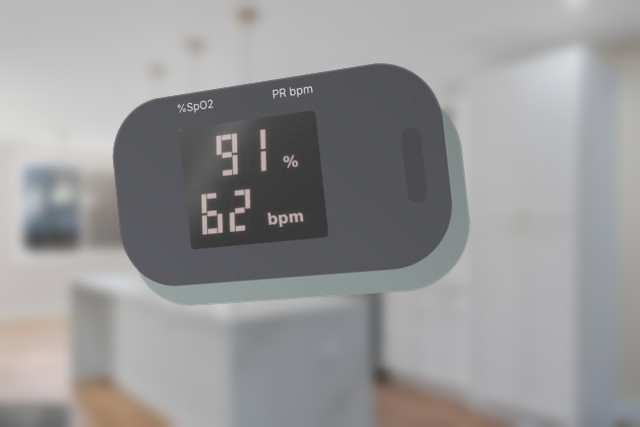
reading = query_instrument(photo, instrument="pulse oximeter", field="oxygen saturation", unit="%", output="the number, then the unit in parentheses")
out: 91 (%)
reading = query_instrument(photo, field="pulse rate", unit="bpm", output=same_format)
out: 62 (bpm)
